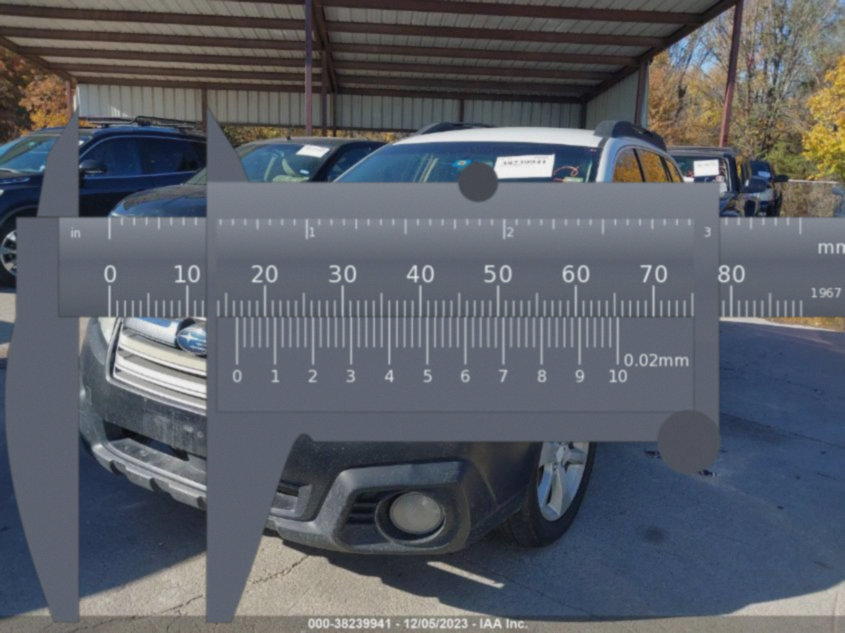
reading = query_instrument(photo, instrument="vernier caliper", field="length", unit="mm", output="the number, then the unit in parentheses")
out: 16.4 (mm)
